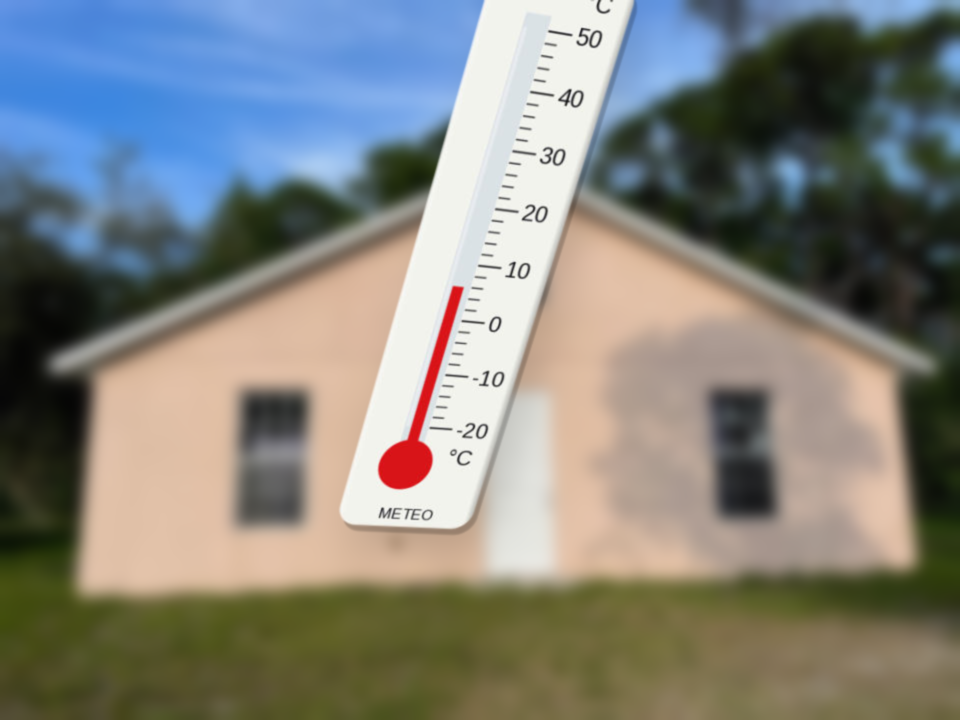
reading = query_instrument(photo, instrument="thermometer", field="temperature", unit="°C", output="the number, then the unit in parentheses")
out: 6 (°C)
